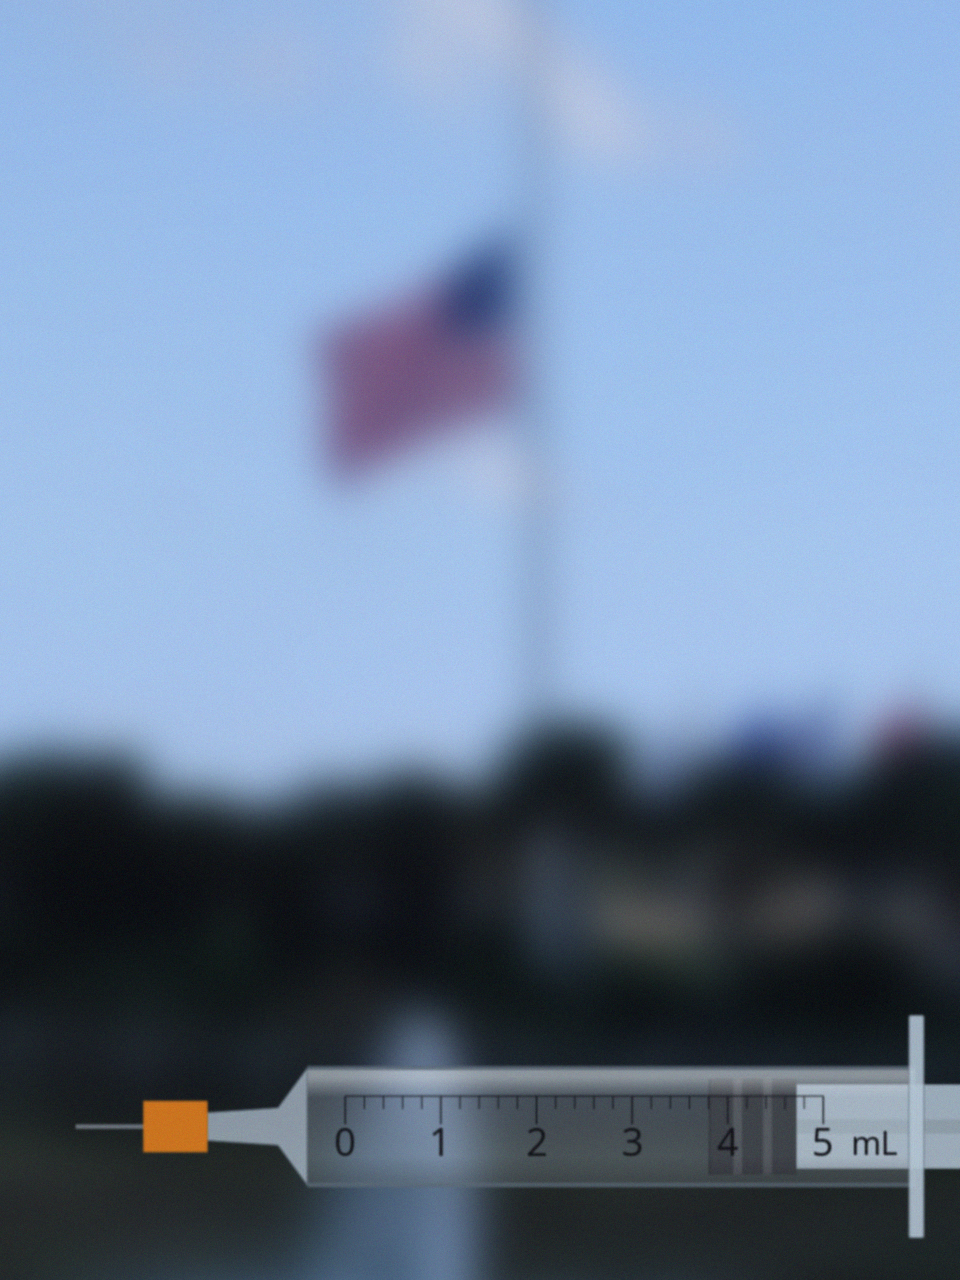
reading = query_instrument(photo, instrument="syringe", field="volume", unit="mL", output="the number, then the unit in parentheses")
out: 3.8 (mL)
